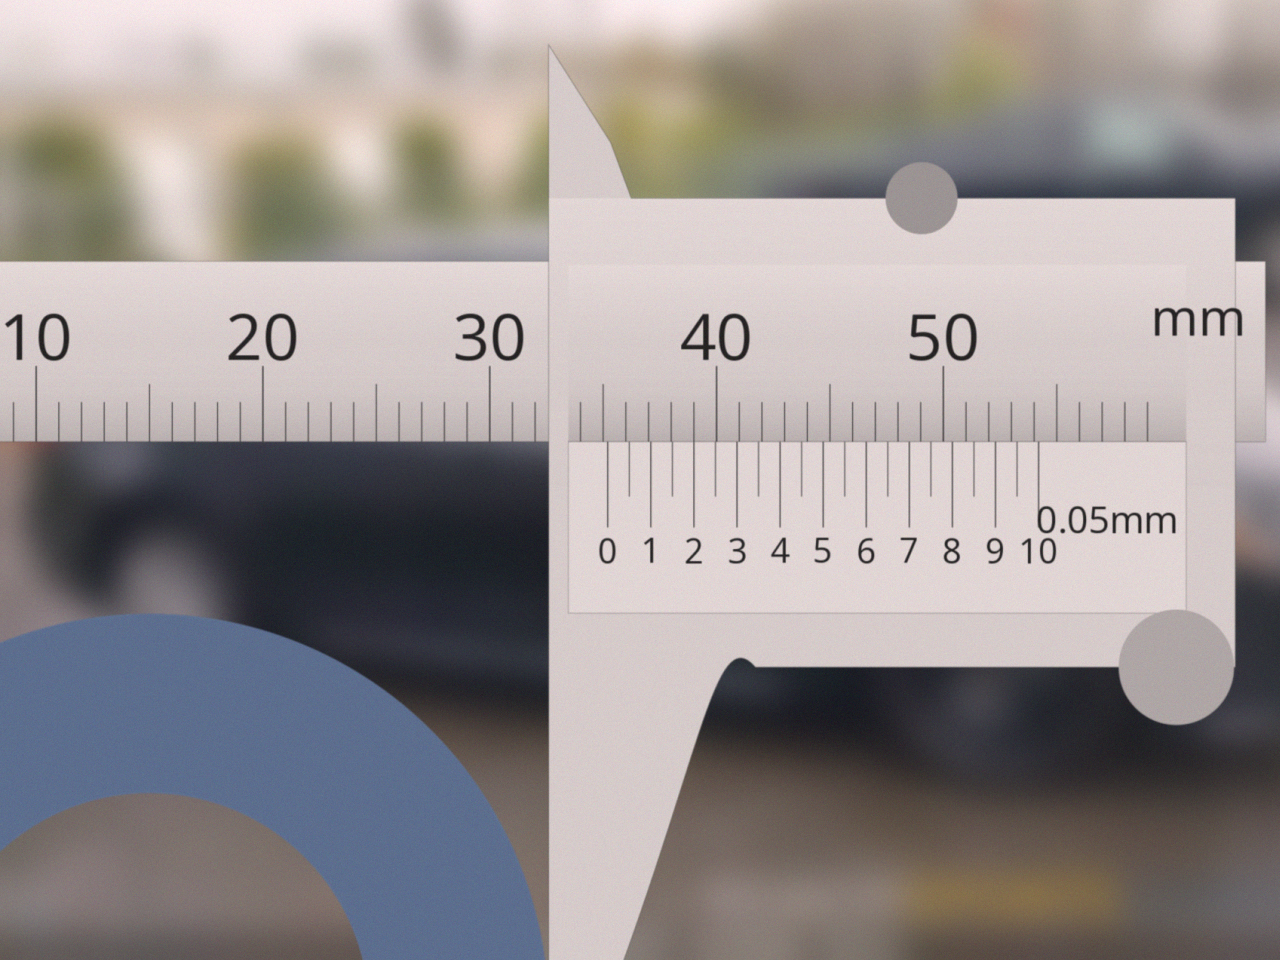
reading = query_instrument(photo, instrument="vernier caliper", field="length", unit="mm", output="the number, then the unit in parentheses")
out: 35.2 (mm)
